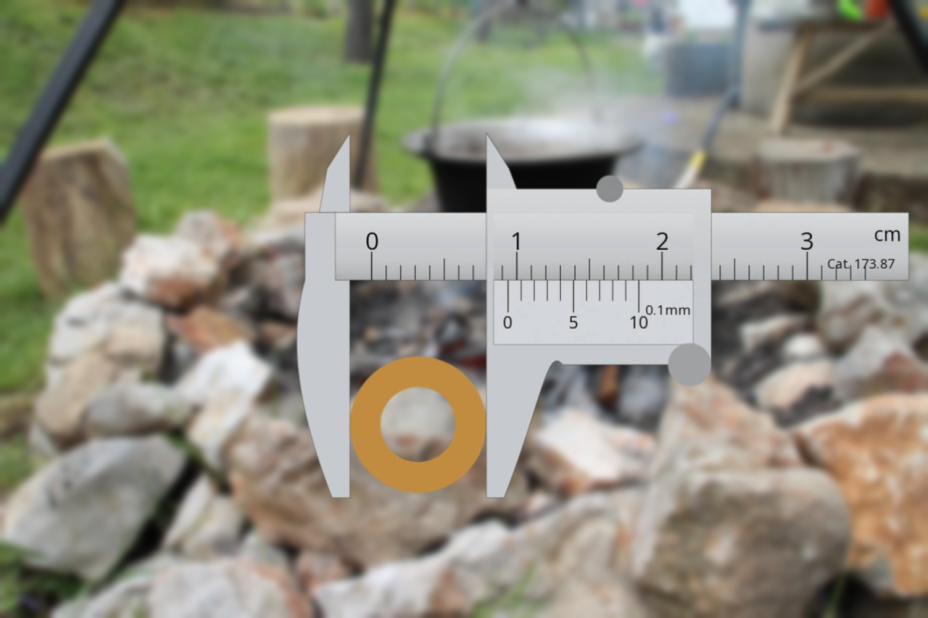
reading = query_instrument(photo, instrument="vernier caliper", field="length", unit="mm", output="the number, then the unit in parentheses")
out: 9.4 (mm)
